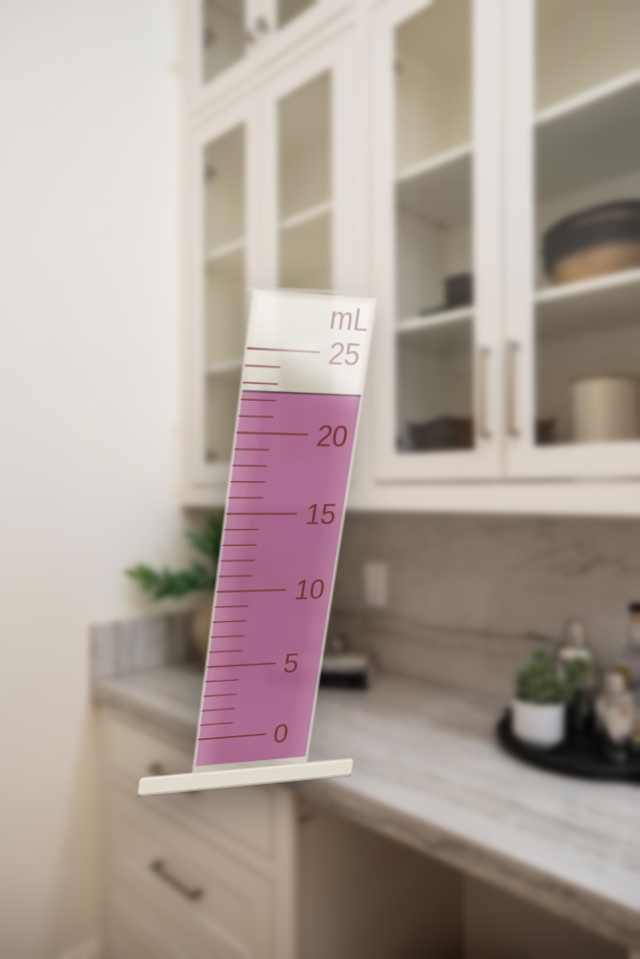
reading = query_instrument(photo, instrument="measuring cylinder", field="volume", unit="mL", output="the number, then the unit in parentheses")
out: 22.5 (mL)
